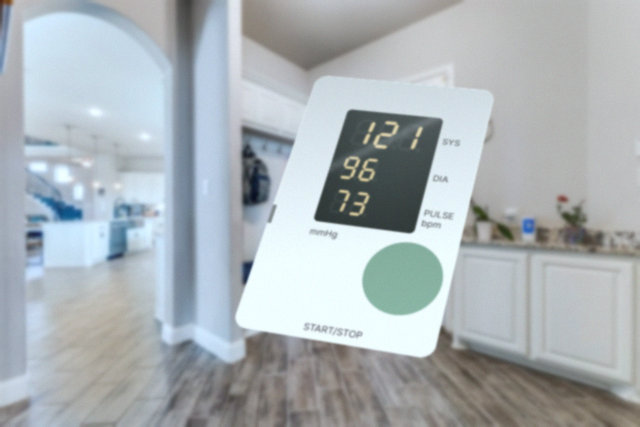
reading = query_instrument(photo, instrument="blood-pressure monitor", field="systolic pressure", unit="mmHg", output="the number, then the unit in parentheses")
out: 121 (mmHg)
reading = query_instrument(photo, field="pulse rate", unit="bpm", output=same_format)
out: 73 (bpm)
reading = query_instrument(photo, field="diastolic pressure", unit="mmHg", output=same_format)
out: 96 (mmHg)
